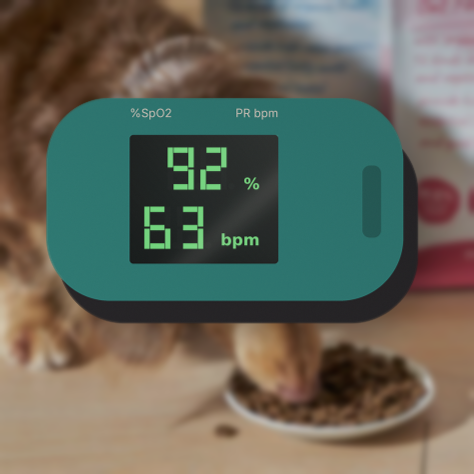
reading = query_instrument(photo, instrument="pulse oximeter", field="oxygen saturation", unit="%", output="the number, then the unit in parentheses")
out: 92 (%)
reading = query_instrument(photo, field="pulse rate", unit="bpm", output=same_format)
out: 63 (bpm)
